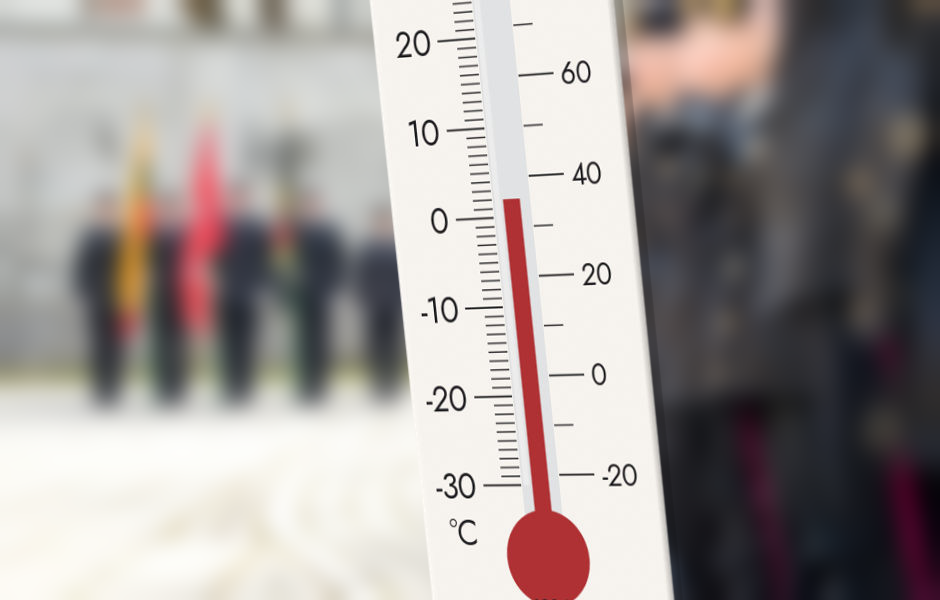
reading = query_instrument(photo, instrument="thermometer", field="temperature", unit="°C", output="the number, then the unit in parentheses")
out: 2 (°C)
